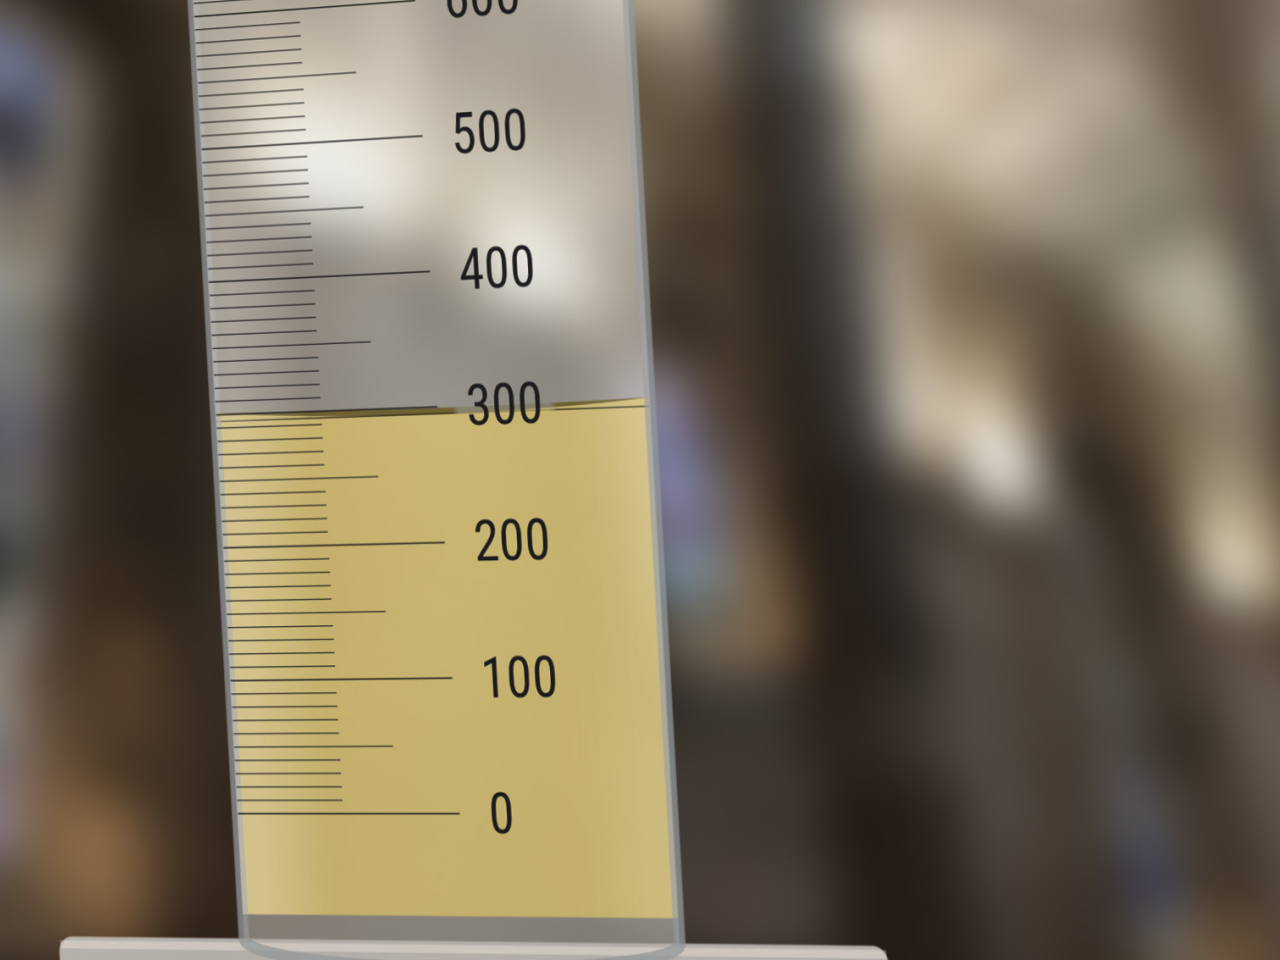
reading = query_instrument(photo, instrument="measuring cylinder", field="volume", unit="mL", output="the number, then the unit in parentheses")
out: 295 (mL)
